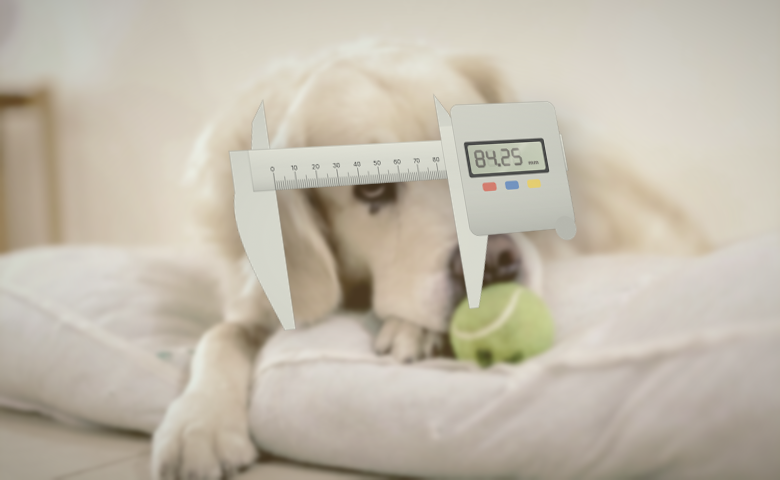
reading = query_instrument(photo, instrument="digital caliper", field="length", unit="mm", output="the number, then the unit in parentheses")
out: 84.25 (mm)
